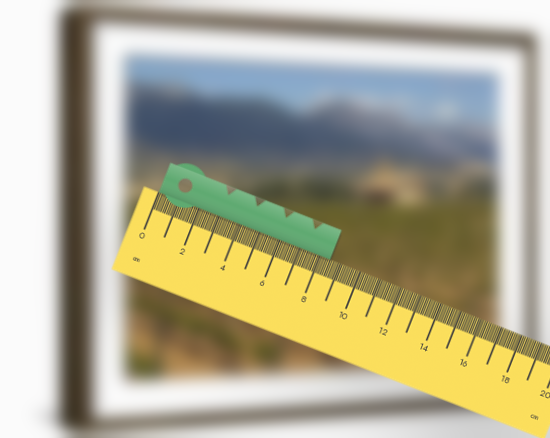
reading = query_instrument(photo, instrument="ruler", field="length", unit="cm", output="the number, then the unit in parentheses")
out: 8.5 (cm)
